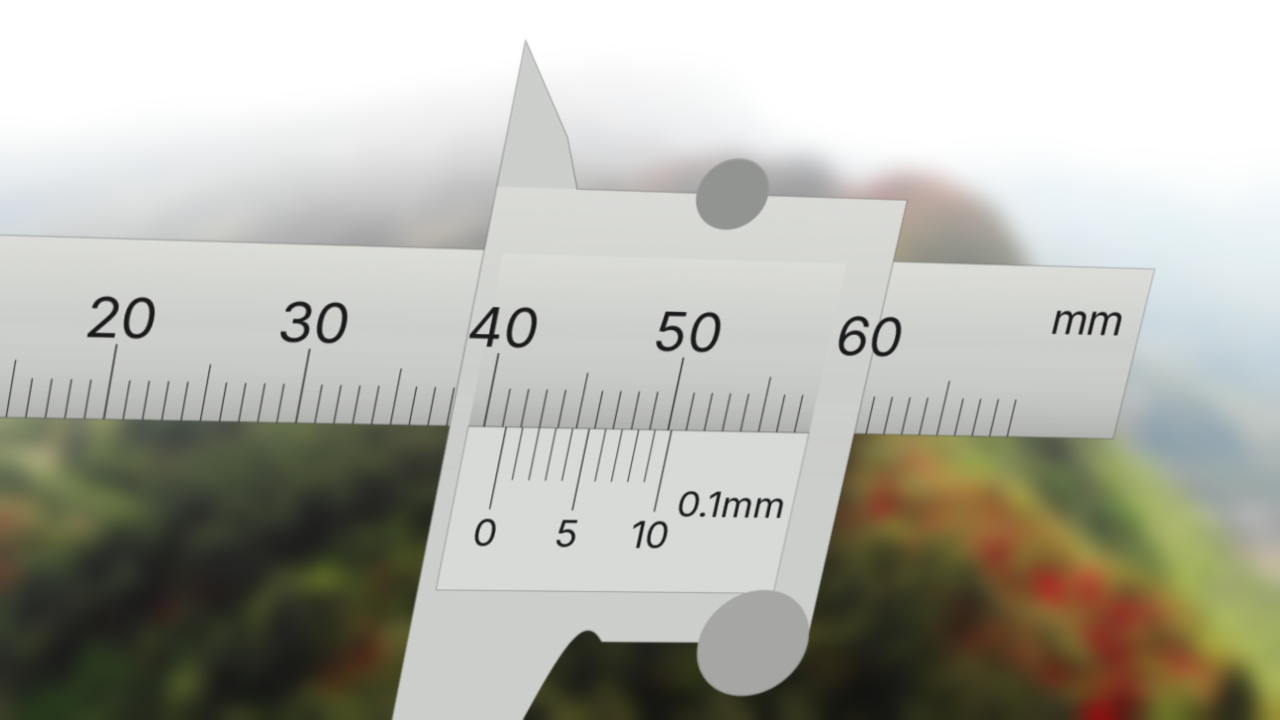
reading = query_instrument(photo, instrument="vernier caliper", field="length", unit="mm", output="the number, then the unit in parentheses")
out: 41.2 (mm)
